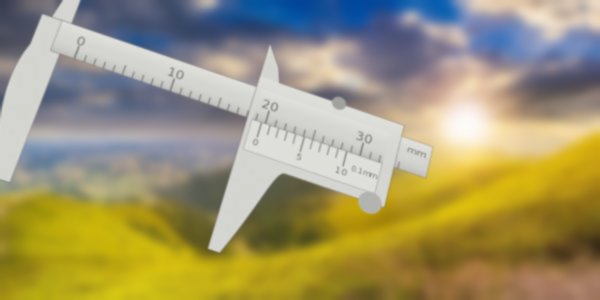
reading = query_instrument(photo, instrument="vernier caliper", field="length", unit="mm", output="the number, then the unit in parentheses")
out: 19.6 (mm)
